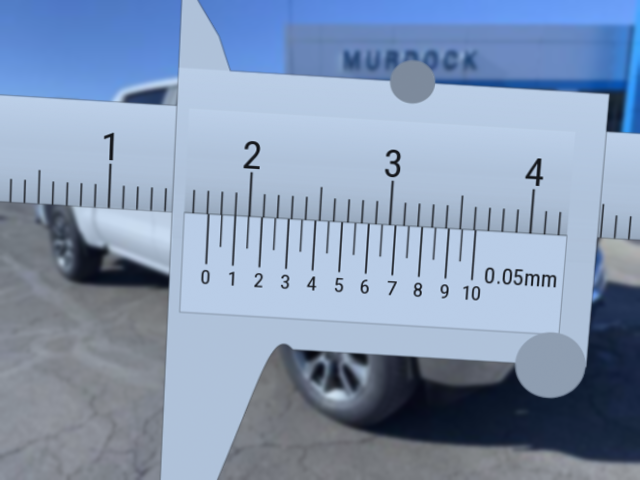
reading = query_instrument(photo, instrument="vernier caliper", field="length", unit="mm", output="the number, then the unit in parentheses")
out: 17.1 (mm)
